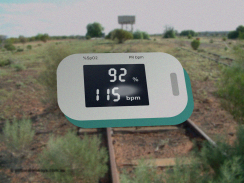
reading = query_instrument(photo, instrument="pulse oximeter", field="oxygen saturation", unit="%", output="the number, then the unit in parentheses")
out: 92 (%)
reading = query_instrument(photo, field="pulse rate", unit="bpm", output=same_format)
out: 115 (bpm)
